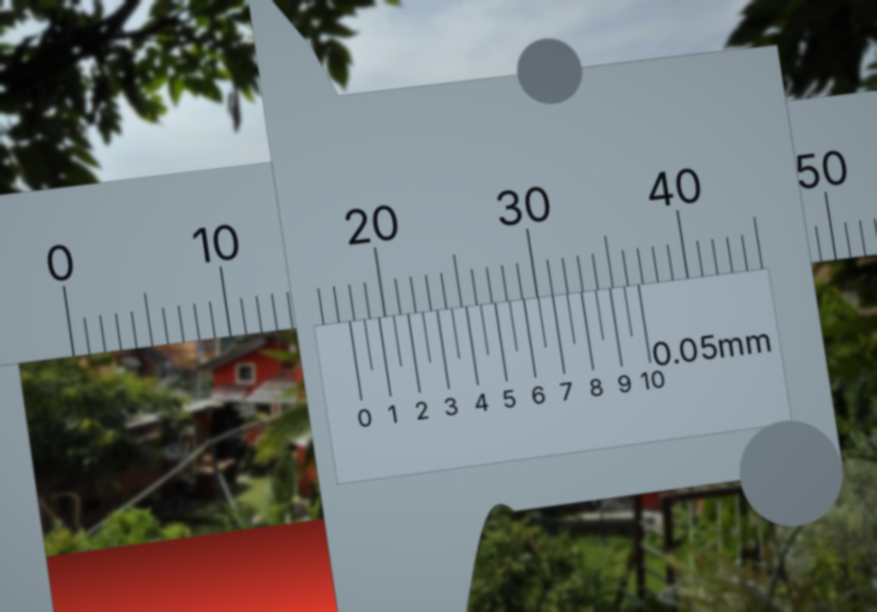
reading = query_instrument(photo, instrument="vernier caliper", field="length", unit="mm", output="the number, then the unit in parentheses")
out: 17.7 (mm)
